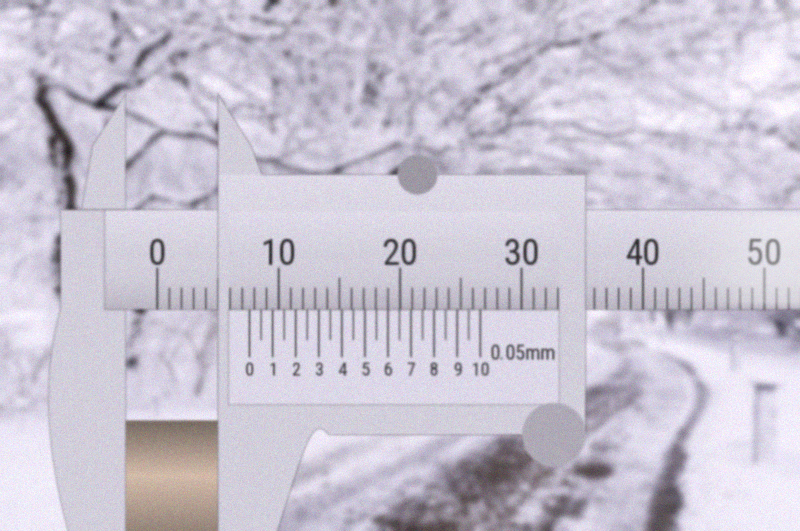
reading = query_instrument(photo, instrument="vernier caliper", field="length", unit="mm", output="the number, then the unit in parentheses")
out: 7.6 (mm)
